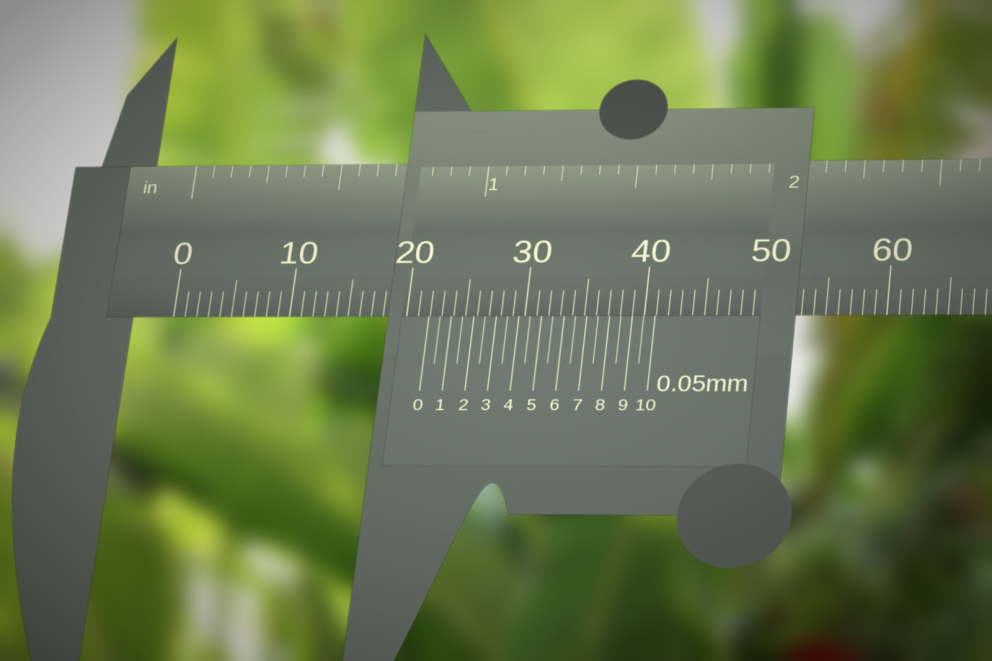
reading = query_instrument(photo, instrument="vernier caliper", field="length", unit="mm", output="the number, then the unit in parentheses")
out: 21.9 (mm)
